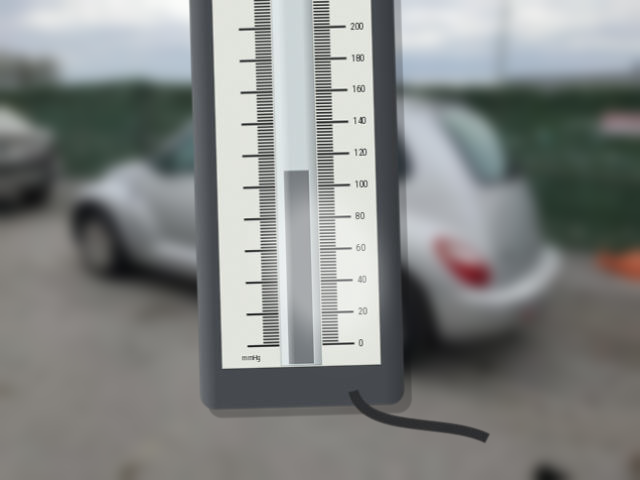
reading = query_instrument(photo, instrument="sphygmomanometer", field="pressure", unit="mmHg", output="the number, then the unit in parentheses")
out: 110 (mmHg)
